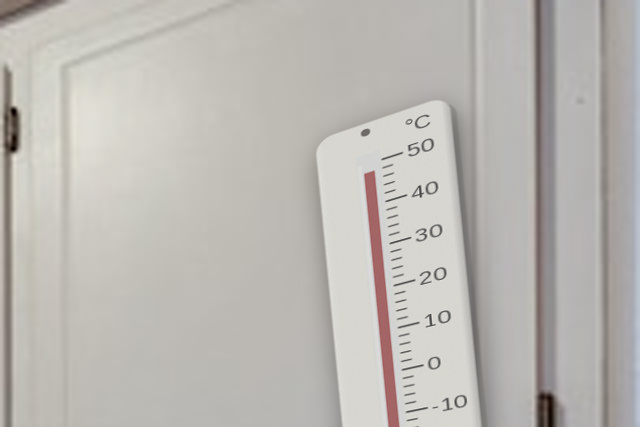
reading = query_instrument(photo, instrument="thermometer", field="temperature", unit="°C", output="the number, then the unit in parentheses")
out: 48 (°C)
